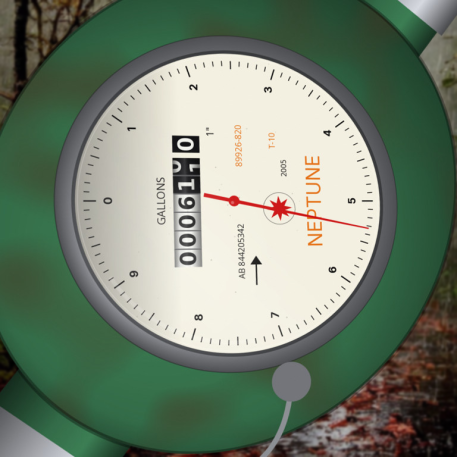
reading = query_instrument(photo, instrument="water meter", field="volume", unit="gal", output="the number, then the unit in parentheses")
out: 6105.3 (gal)
